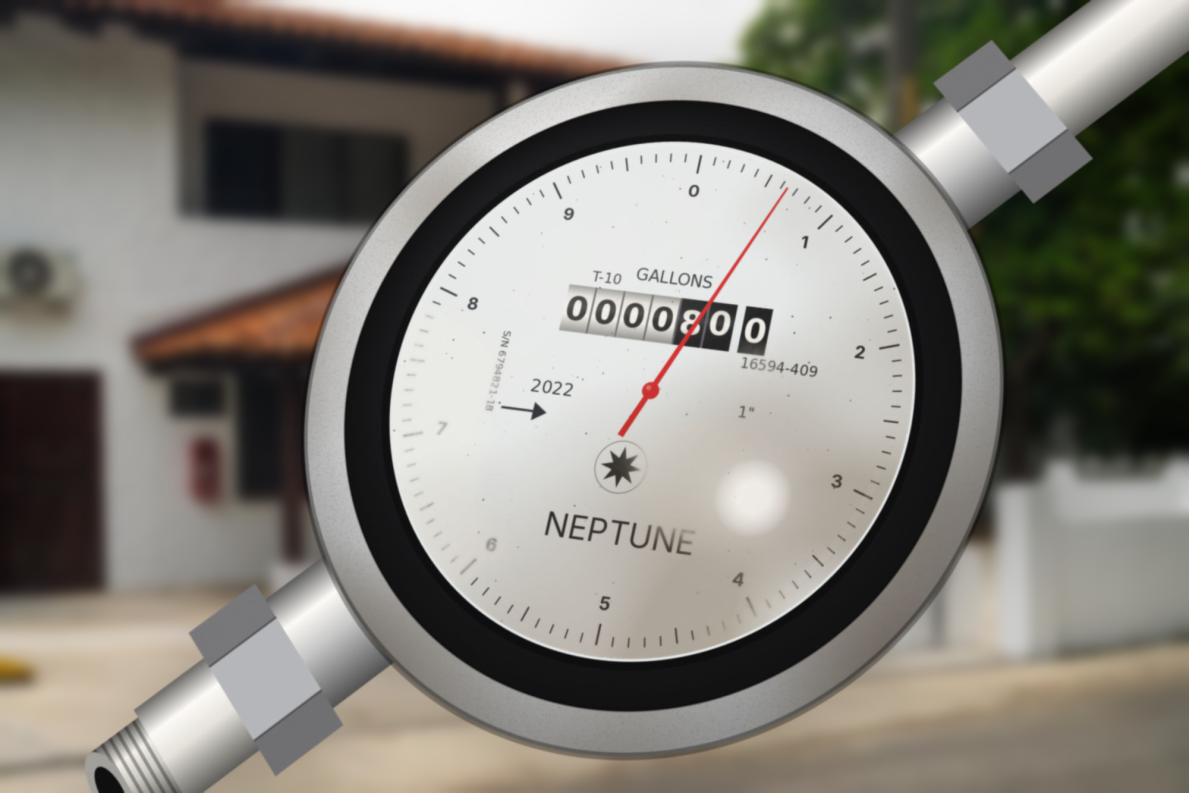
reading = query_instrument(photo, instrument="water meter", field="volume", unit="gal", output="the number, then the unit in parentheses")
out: 800.6 (gal)
